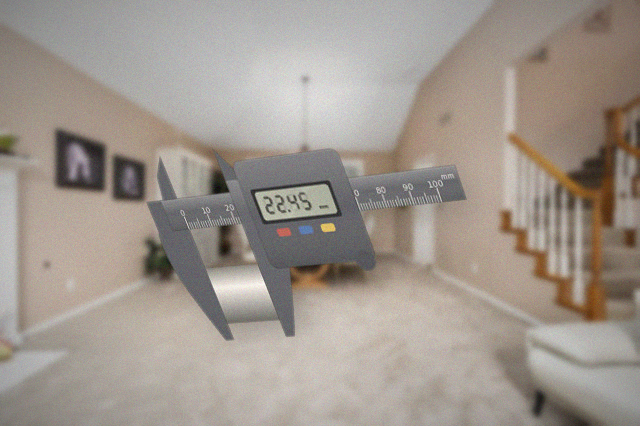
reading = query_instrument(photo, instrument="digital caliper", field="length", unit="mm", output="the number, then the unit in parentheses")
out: 22.45 (mm)
